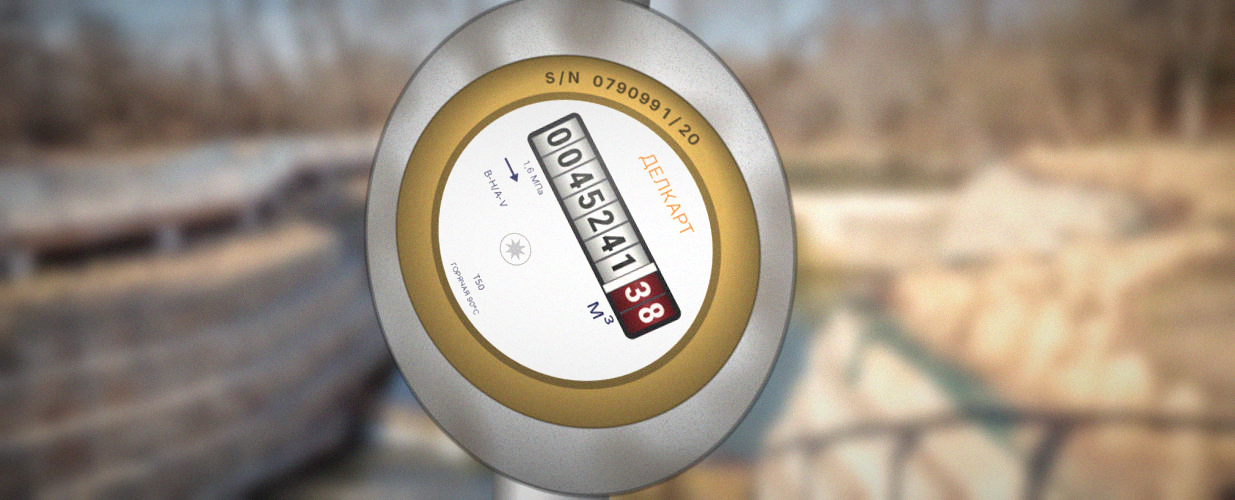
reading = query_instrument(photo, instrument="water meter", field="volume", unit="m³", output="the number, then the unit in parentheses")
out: 45241.38 (m³)
